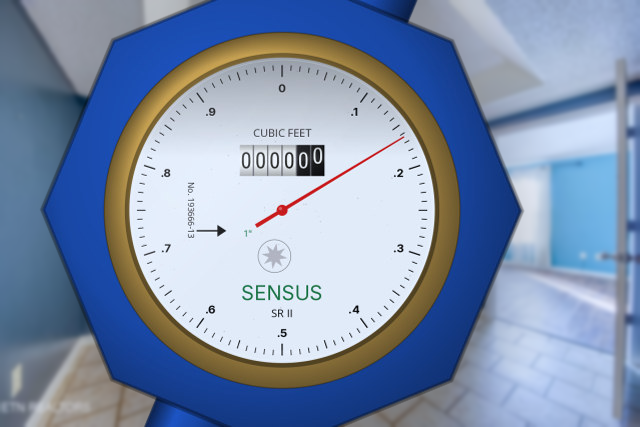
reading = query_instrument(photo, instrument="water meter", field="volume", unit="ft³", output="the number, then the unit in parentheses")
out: 0.16 (ft³)
